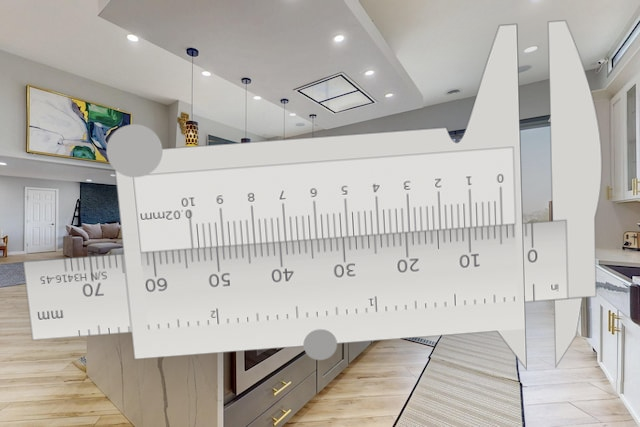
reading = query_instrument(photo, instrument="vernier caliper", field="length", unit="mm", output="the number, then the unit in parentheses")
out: 4.8 (mm)
